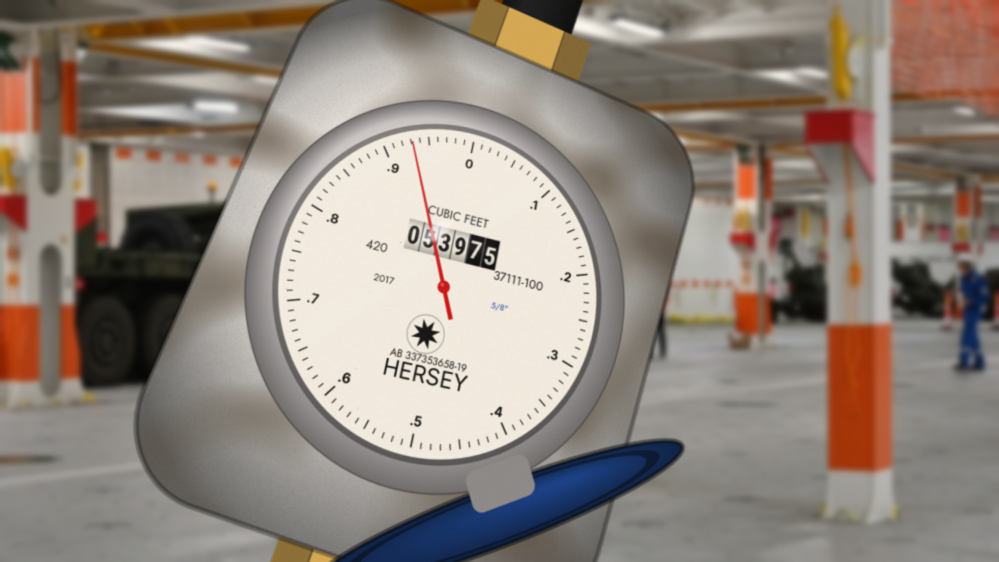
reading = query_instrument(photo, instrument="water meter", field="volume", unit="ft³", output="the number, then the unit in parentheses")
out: 53974.93 (ft³)
